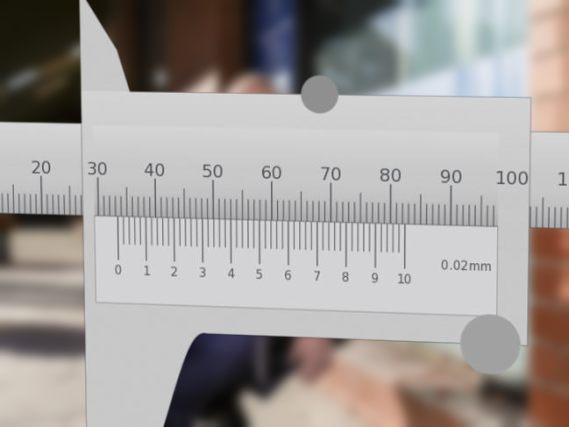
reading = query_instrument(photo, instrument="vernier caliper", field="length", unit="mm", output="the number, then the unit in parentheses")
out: 33.4 (mm)
